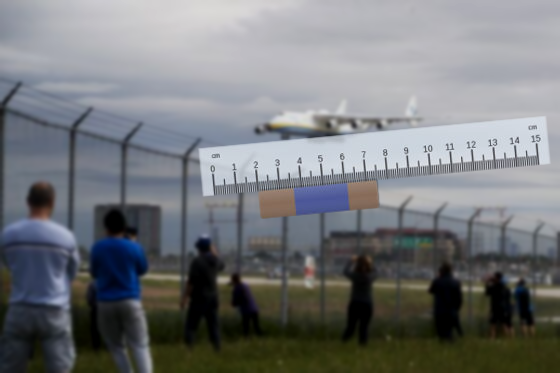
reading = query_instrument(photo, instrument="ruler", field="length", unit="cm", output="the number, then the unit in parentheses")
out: 5.5 (cm)
